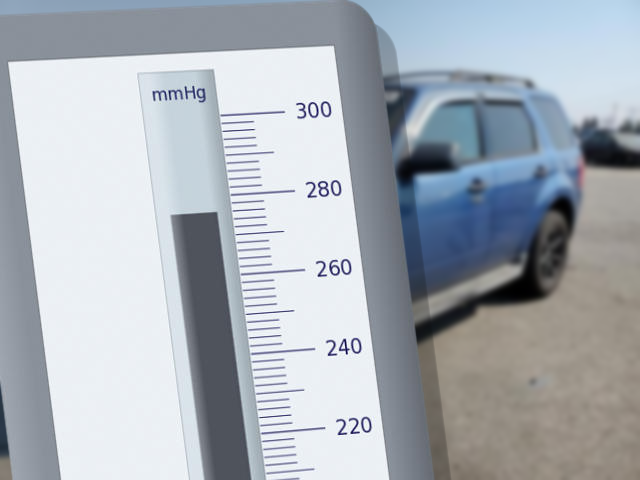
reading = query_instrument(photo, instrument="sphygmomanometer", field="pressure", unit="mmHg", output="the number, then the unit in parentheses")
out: 276 (mmHg)
